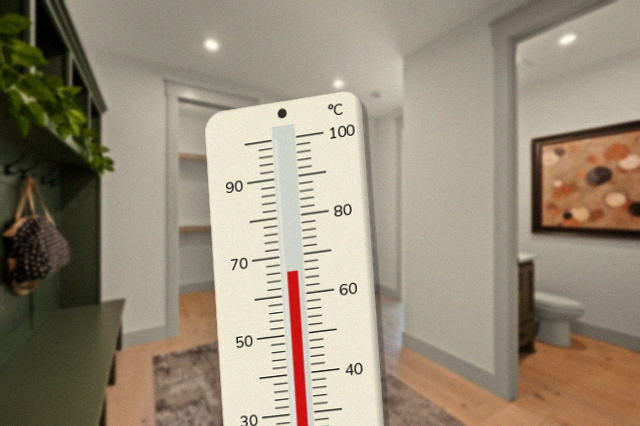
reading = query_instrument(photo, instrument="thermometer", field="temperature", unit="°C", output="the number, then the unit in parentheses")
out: 66 (°C)
